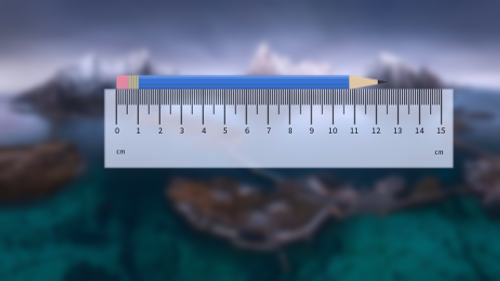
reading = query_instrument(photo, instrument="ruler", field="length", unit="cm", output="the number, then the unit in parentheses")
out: 12.5 (cm)
